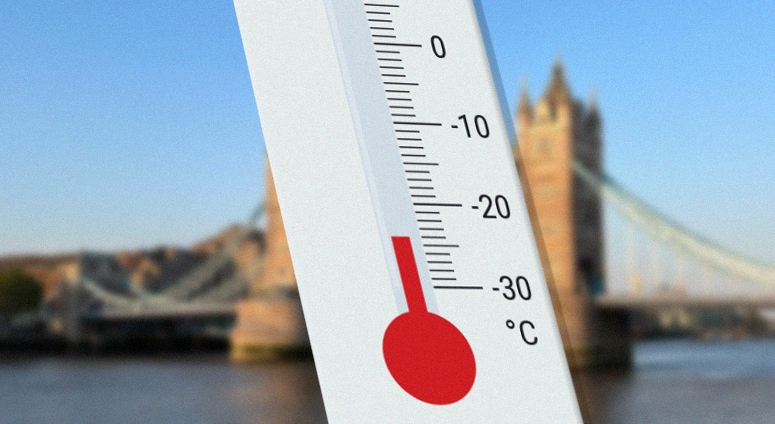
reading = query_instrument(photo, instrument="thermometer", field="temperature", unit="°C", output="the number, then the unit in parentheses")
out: -24 (°C)
